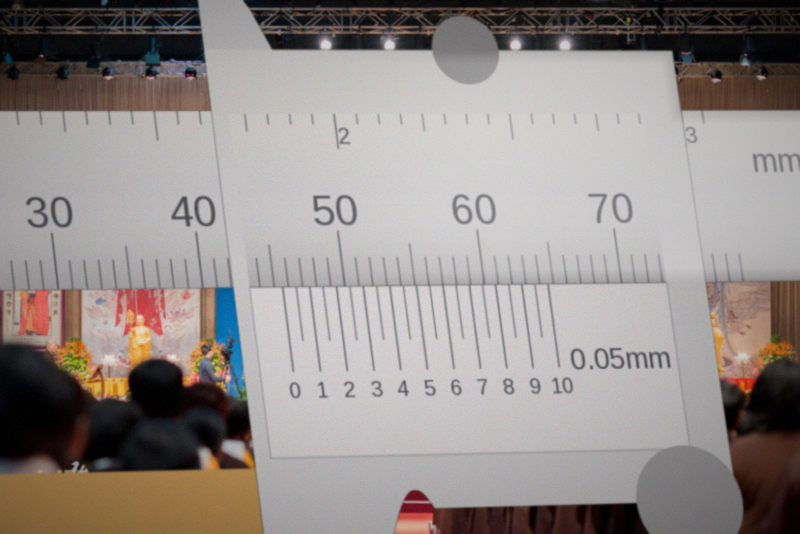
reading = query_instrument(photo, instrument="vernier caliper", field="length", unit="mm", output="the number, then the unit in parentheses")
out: 45.6 (mm)
